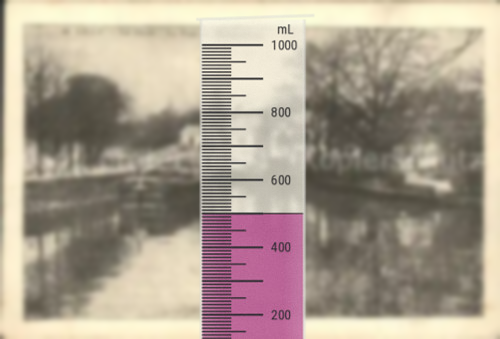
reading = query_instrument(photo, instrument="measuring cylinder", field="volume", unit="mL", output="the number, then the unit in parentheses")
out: 500 (mL)
